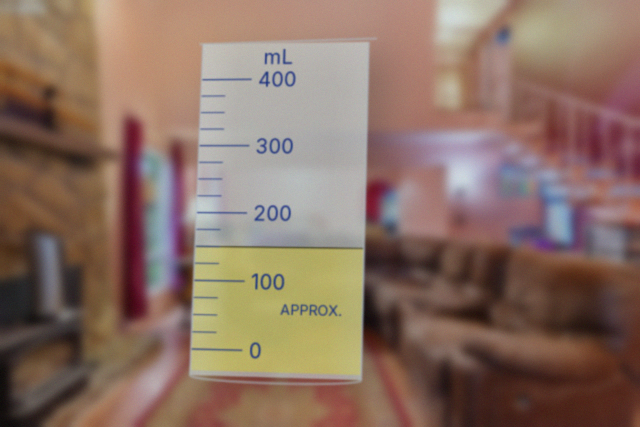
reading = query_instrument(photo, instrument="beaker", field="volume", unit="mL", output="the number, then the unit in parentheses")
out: 150 (mL)
